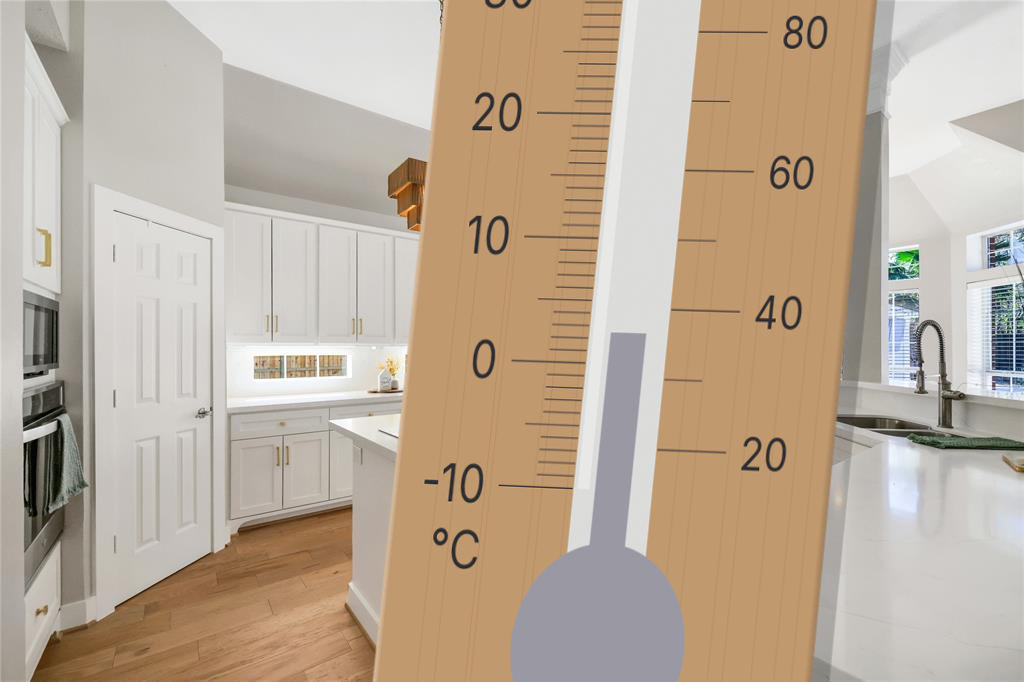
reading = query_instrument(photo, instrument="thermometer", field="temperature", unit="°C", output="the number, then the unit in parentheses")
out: 2.5 (°C)
